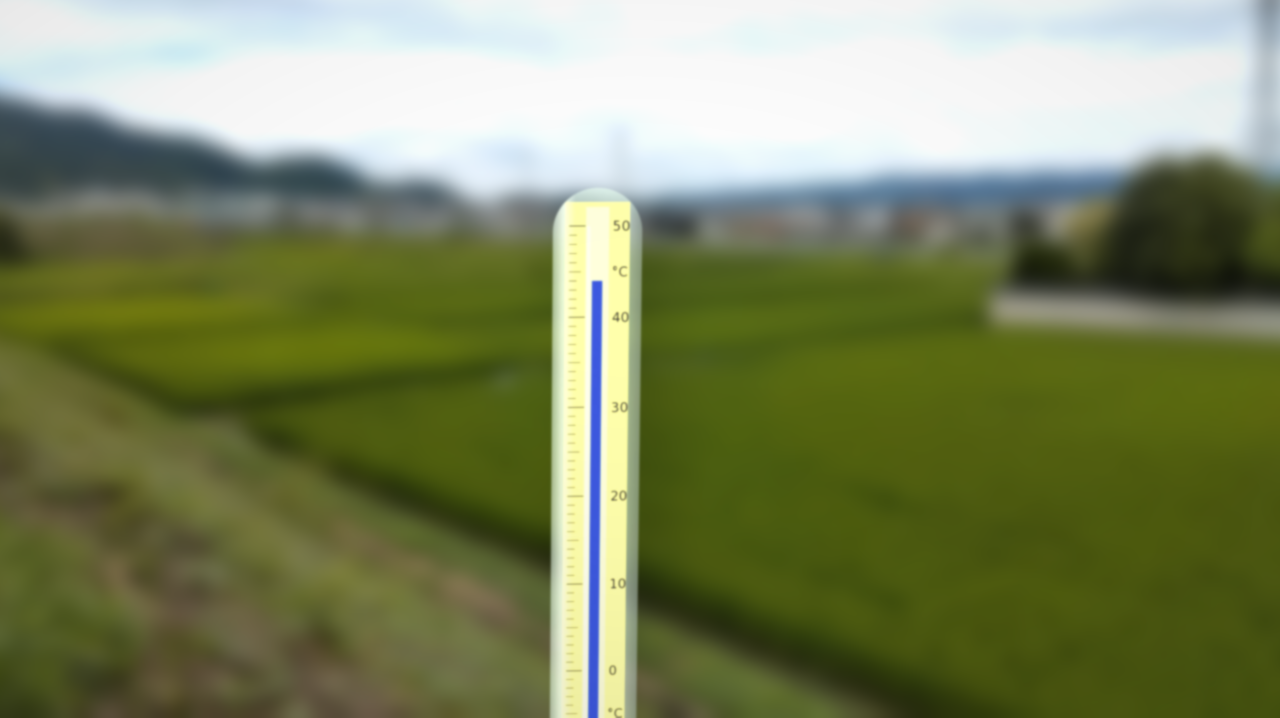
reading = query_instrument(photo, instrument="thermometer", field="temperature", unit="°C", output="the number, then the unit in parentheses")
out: 44 (°C)
